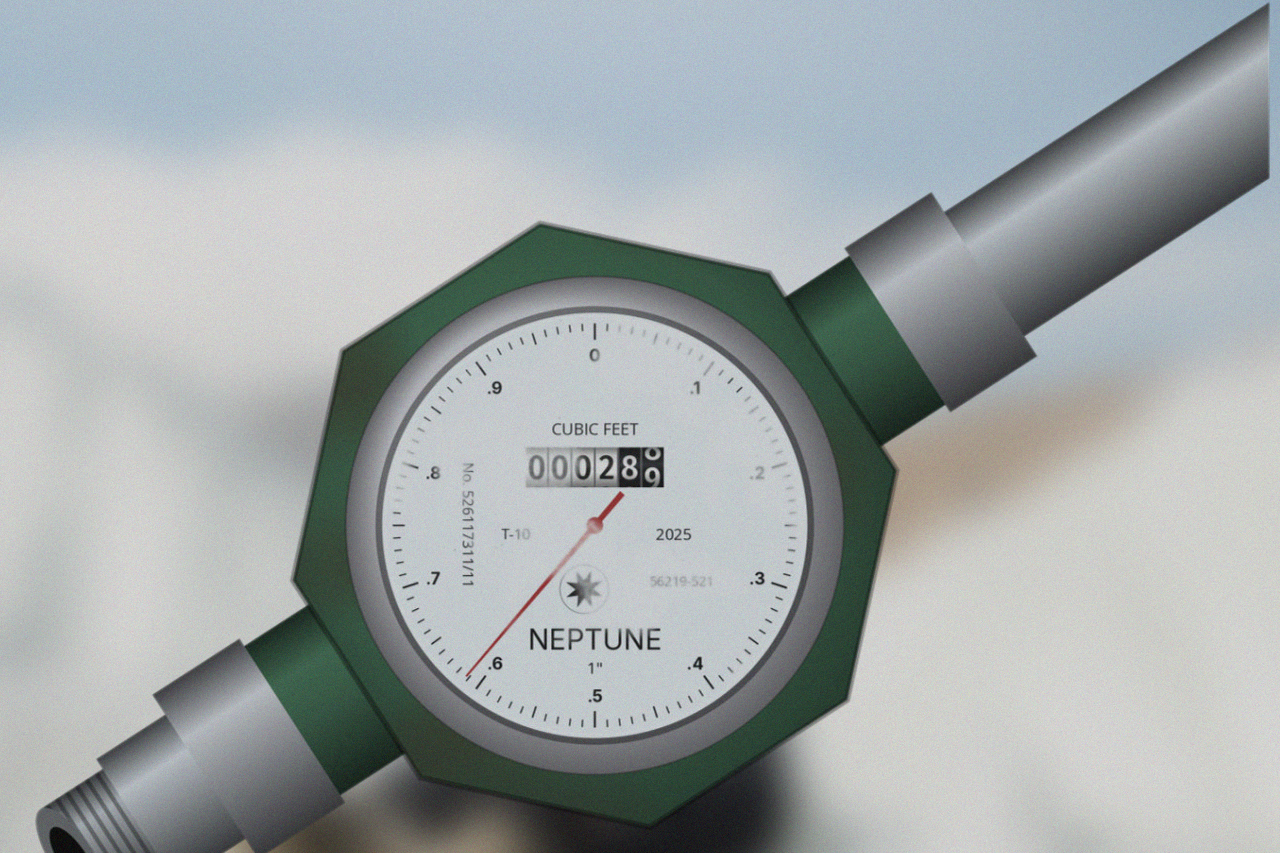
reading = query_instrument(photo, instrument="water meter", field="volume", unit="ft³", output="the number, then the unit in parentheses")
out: 288.61 (ft³)
